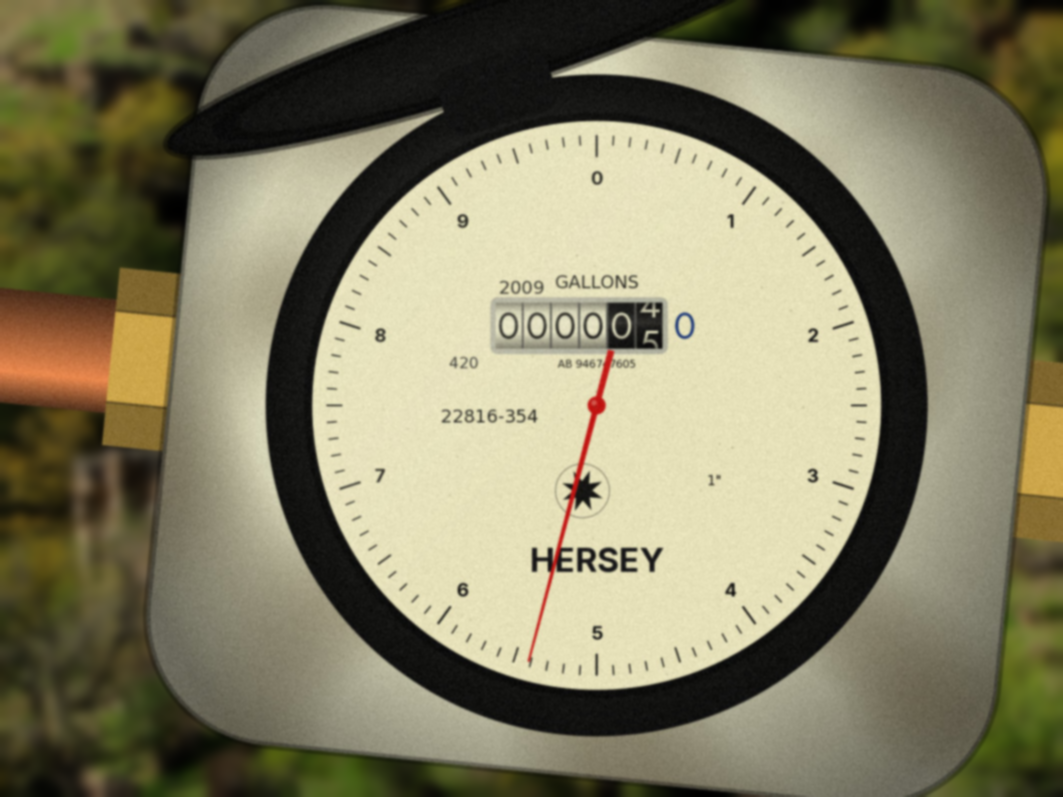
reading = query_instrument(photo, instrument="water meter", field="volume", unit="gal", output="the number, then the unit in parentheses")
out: 45.4 (gal)
